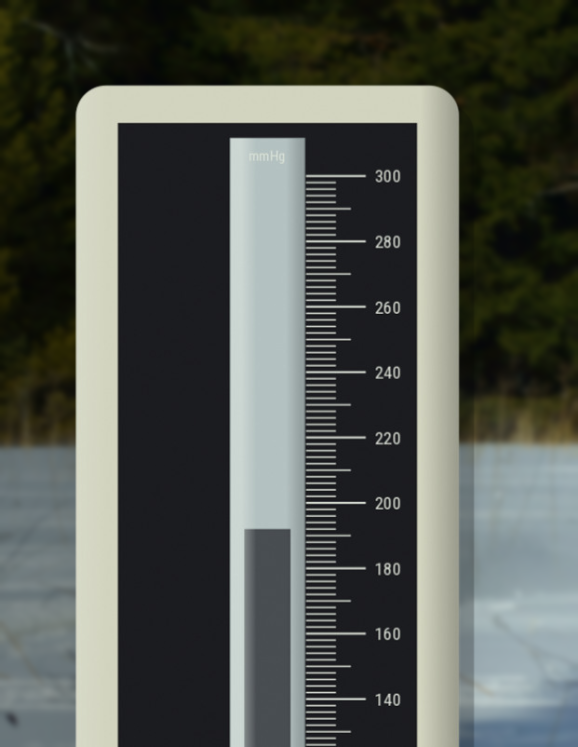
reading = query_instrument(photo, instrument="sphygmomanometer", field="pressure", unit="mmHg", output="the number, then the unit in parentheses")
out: 192 (mmHg)
